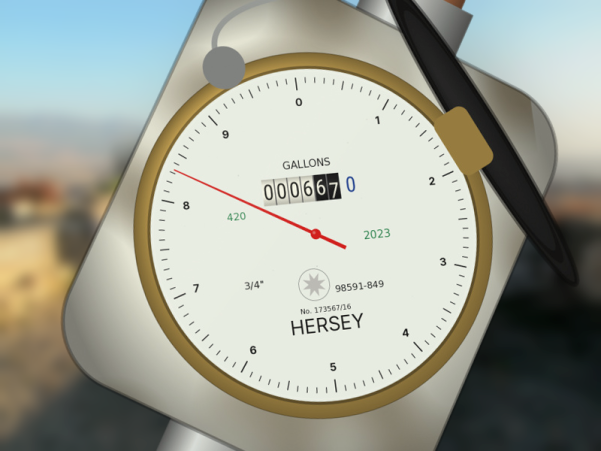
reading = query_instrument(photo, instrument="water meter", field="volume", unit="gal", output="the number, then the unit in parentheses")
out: 6668.3 (gal)
